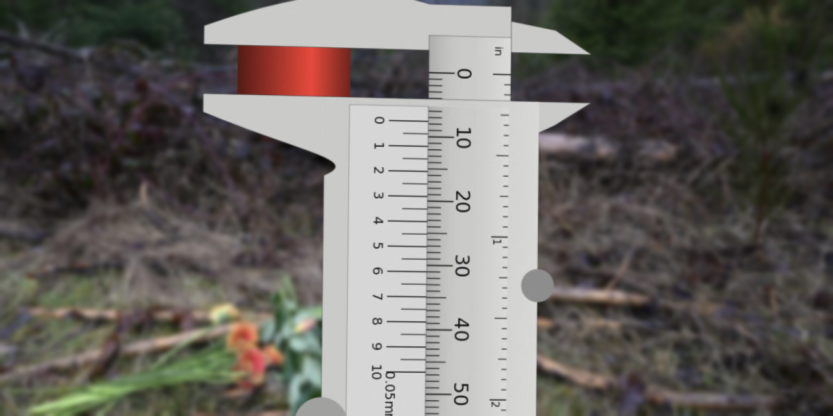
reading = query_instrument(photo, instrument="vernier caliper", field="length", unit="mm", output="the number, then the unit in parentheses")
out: 7.6 (mm)
